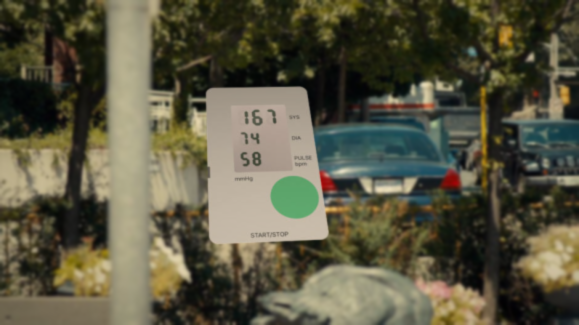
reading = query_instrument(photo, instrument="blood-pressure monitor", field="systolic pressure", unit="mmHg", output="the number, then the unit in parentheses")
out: 167 (mmHg)
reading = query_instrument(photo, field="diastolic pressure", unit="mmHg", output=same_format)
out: 74 (mmHg)
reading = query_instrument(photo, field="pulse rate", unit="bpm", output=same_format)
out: 58 (bpm)
